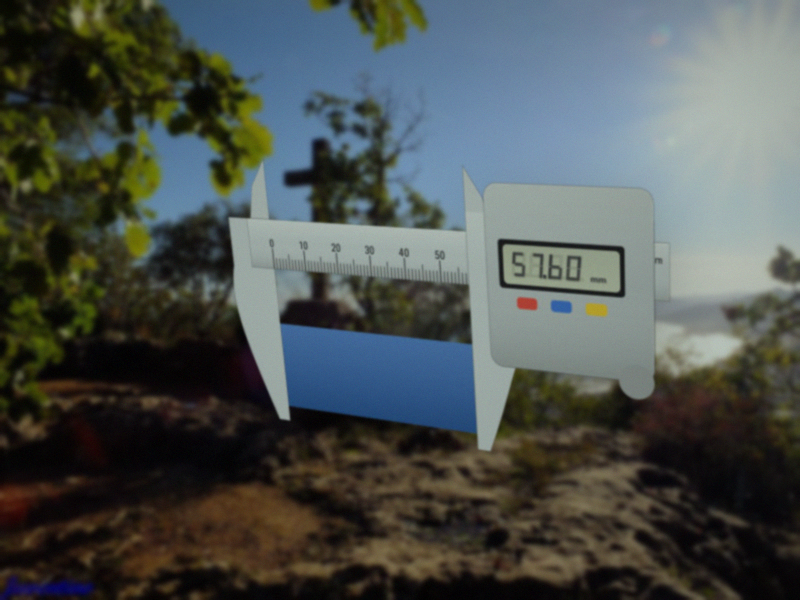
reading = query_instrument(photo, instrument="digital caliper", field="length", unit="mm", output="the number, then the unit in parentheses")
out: 57.60 (mm)
